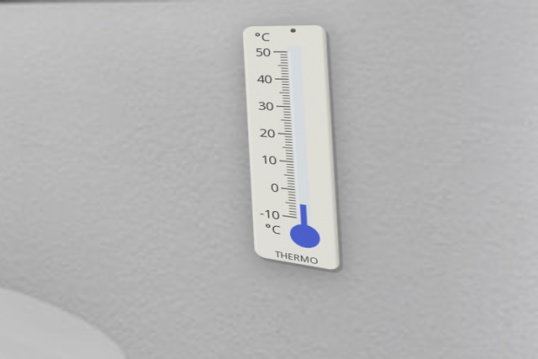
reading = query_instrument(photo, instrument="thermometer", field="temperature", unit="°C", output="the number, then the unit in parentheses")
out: -5 (°C)
